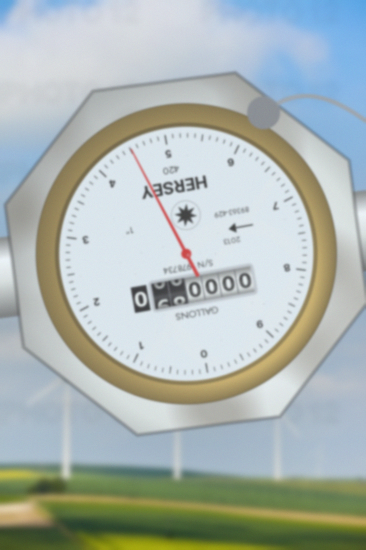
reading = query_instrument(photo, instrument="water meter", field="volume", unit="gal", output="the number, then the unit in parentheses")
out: 894.5 (gal)
